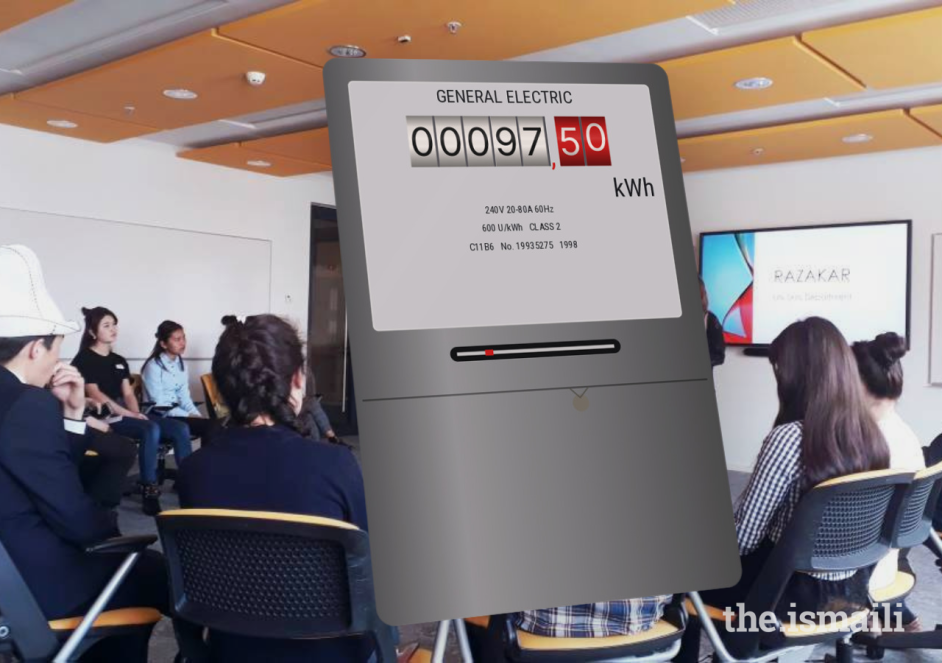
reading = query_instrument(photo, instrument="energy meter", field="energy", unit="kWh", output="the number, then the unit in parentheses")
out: 97.50 (kWh)
